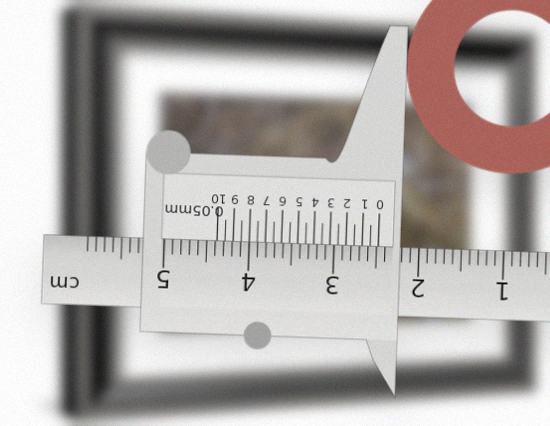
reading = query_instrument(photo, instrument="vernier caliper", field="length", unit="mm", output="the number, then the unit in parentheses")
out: 24.8 (mm)
